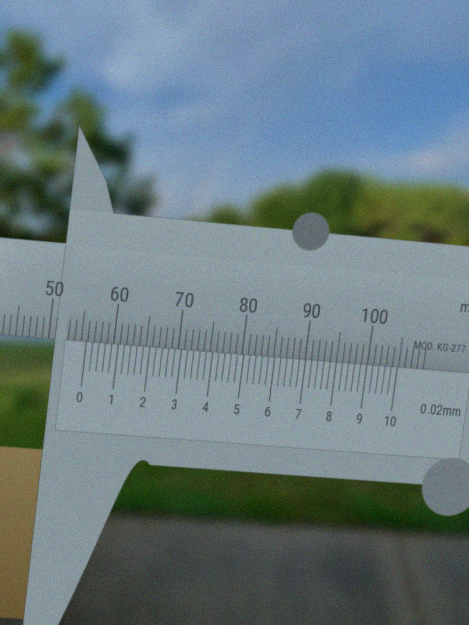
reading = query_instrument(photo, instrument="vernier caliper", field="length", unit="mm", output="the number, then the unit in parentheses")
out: 55.8 (mm)
